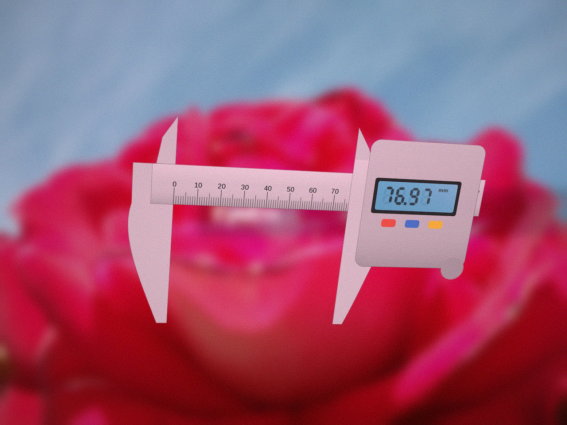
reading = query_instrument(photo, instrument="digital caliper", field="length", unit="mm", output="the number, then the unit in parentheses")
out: 76.97 (mm)
